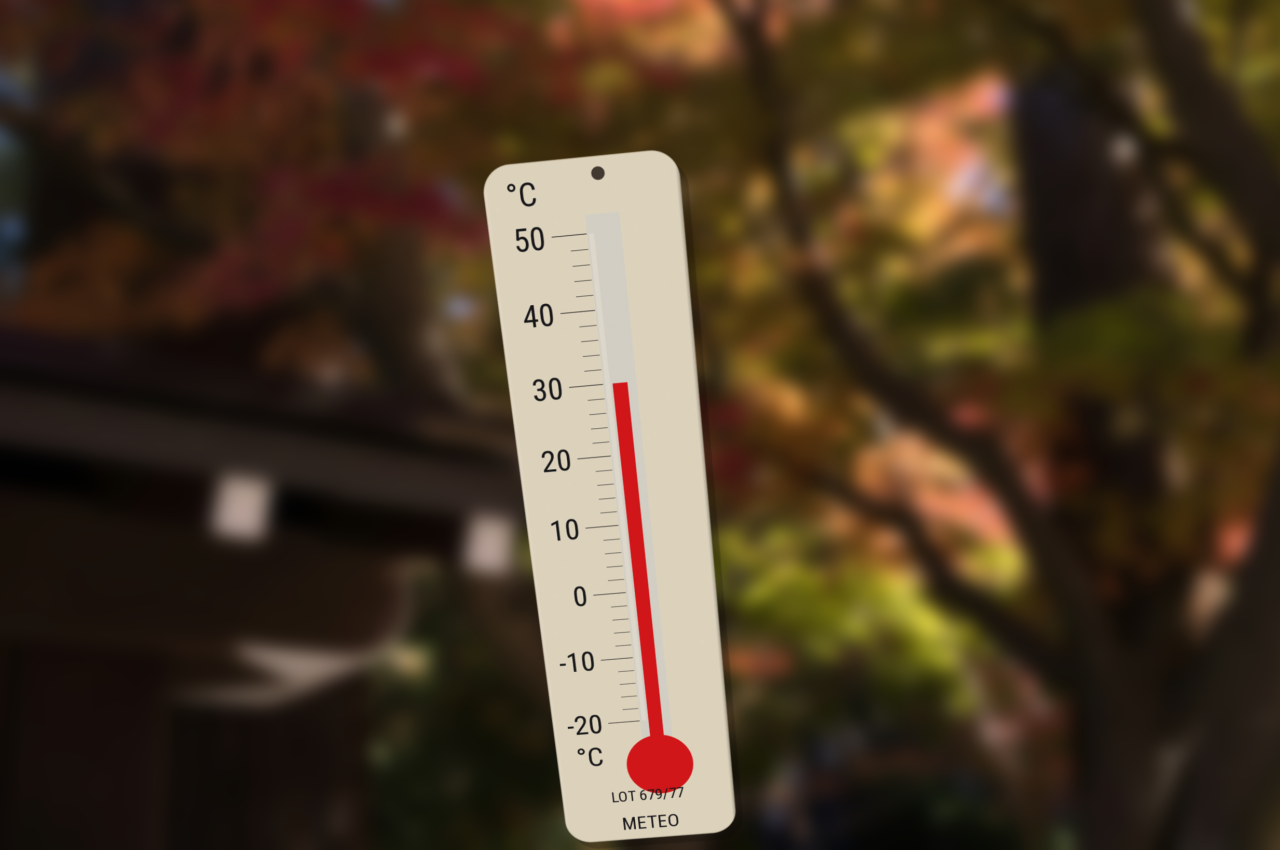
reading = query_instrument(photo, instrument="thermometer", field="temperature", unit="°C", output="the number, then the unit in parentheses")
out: 30 (°C)
